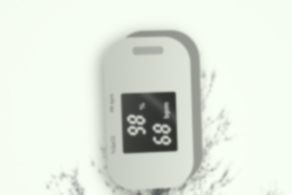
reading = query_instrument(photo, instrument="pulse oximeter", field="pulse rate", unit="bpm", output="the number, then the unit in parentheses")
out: 68 (bpm)
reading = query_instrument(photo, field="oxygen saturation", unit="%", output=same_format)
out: 98 (%)
